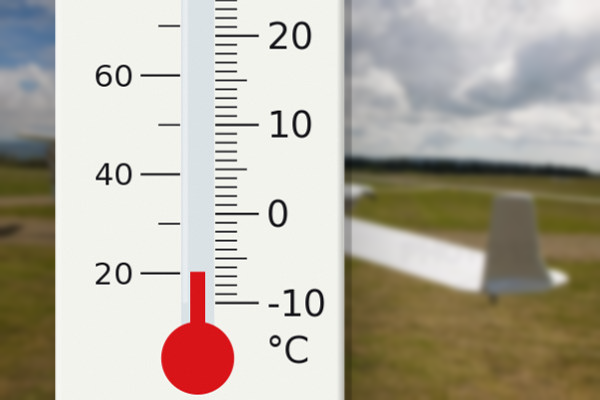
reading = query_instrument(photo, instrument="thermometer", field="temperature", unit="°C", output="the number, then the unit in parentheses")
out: -6.5 (°C)
